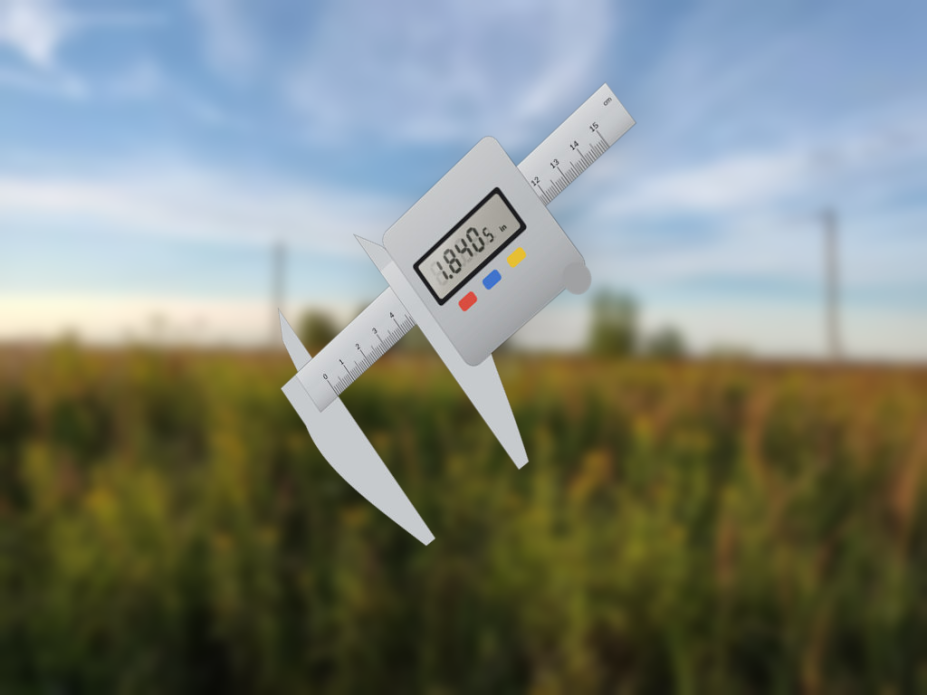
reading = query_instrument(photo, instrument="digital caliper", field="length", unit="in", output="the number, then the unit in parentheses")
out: 1.8405 (in)
